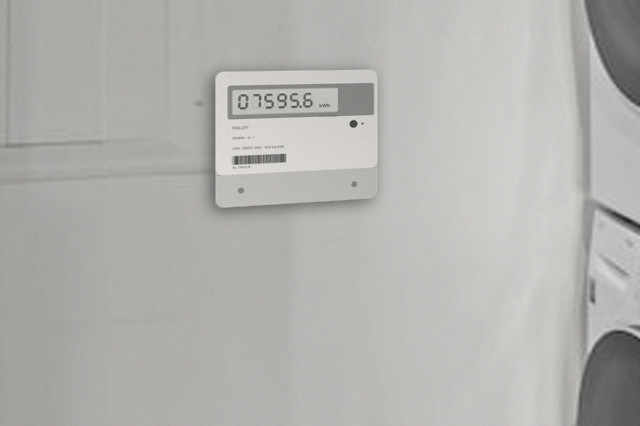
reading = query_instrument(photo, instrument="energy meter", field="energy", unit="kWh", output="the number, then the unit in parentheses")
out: 7595.6 (kWh)
